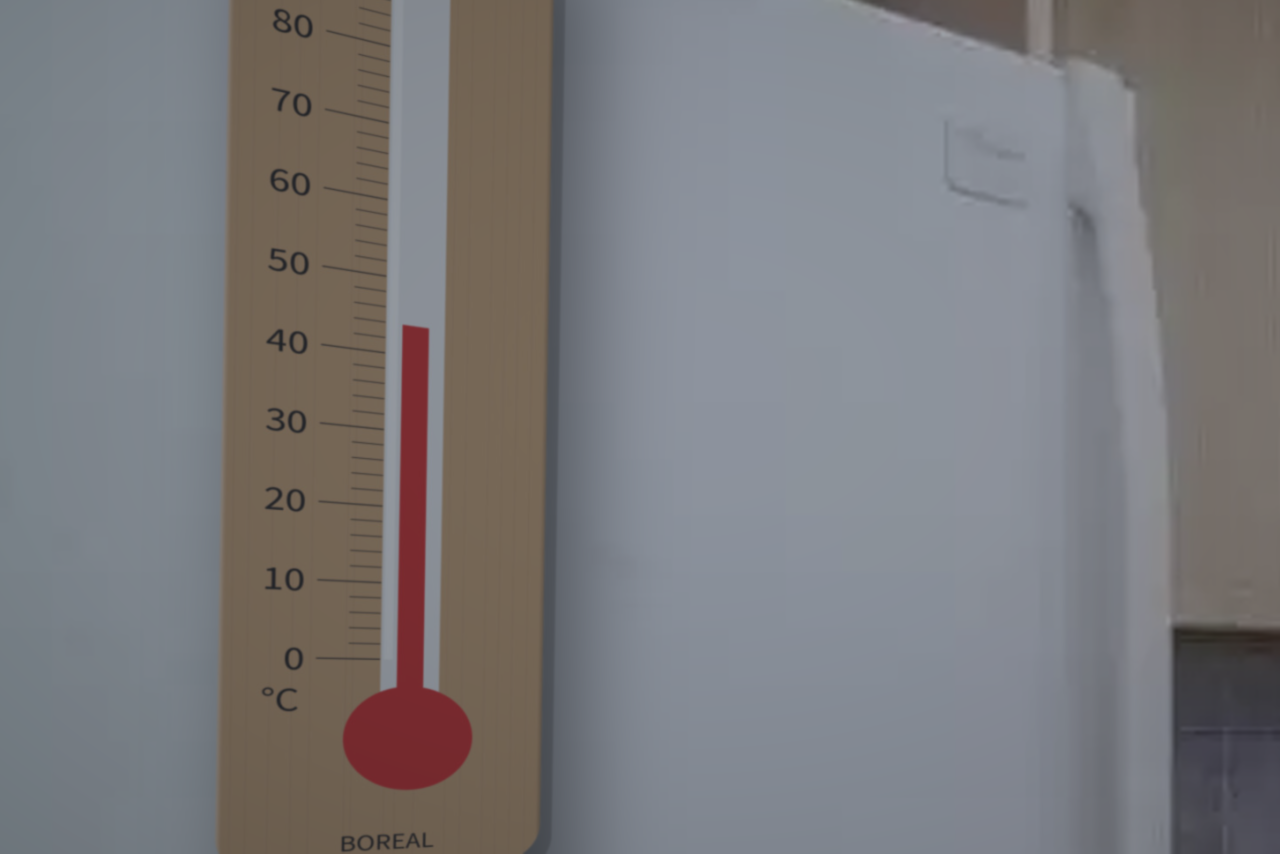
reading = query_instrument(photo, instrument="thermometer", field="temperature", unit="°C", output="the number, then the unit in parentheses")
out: 44 (°C)
